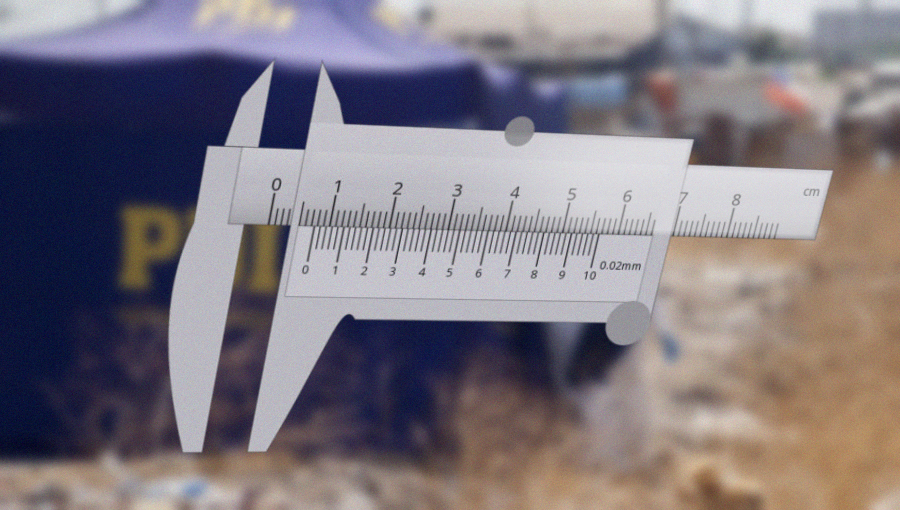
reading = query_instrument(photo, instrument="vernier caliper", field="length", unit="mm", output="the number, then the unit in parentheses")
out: 7.5 (mm)
